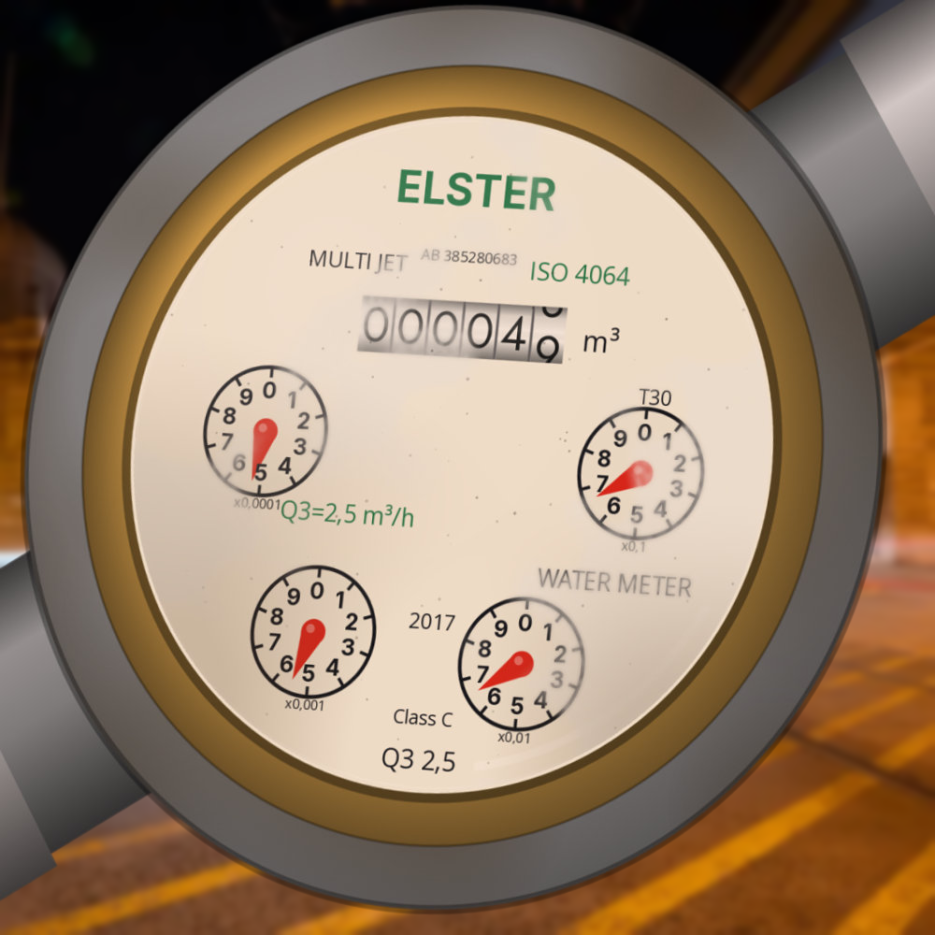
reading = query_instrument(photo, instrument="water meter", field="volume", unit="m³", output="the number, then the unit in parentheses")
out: 48.6655 (m³)
